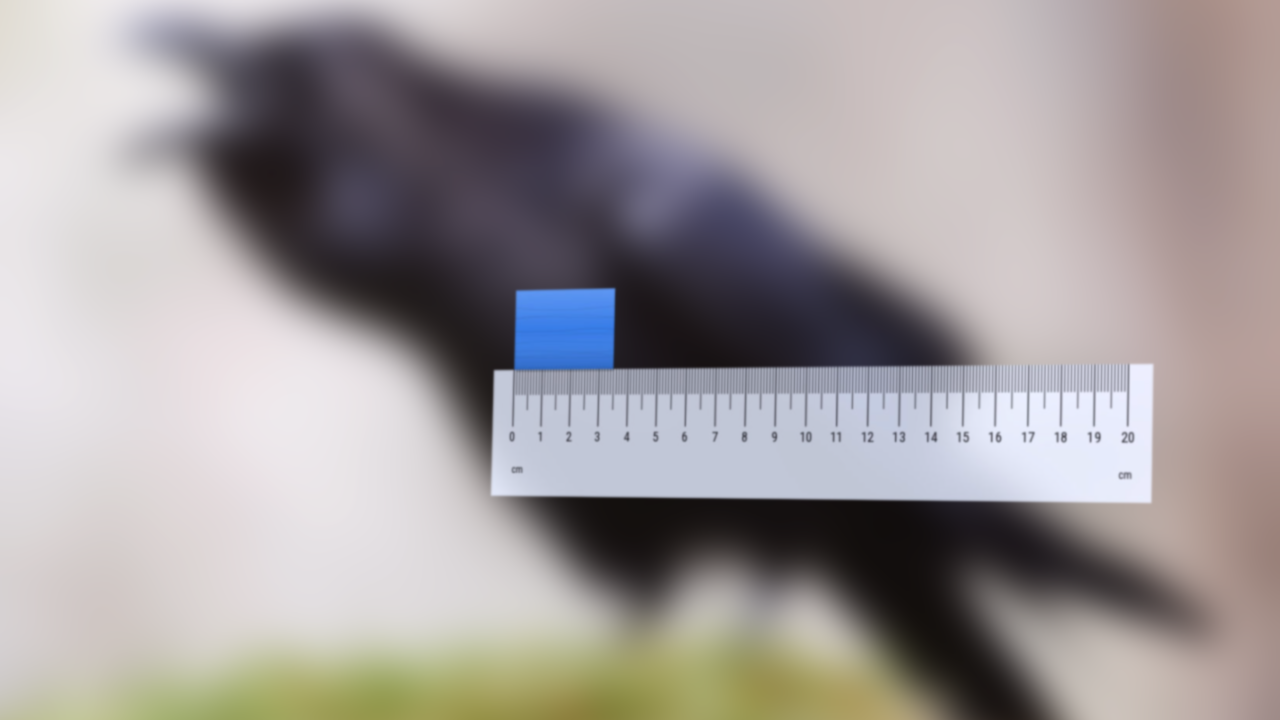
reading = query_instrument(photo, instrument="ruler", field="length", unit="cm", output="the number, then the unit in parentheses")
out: 3.5 (cm)
